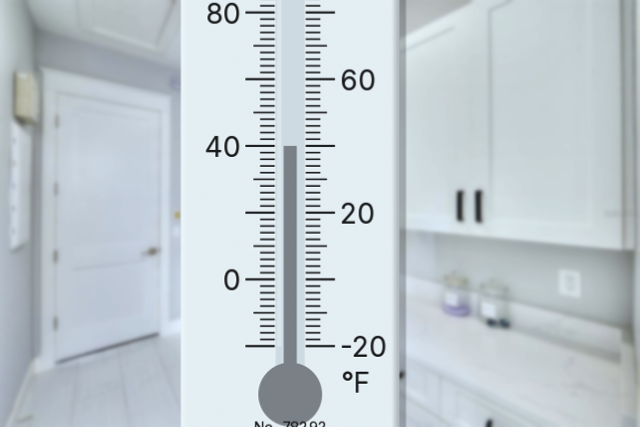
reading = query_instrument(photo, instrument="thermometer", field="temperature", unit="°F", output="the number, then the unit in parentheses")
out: 40 (°F)
